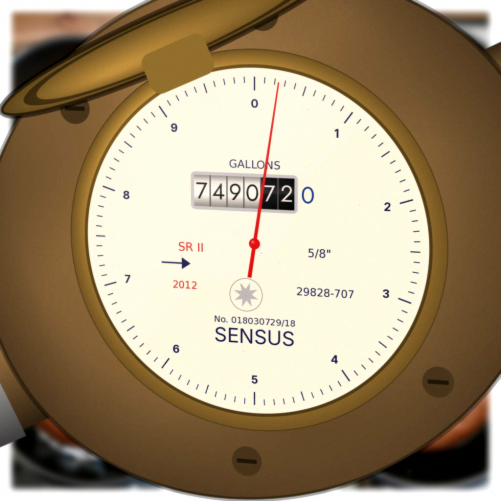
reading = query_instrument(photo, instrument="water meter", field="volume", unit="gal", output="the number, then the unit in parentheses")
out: 7490720.2 (gal)
